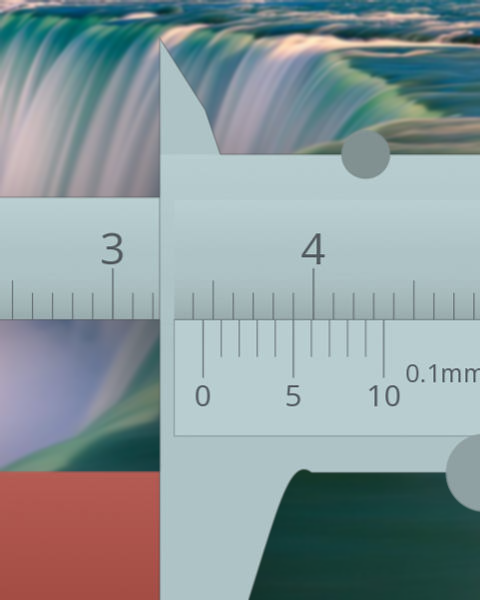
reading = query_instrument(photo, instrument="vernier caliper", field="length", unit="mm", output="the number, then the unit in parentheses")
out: 34.5 (mm)
